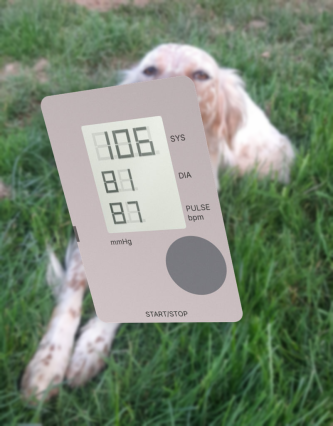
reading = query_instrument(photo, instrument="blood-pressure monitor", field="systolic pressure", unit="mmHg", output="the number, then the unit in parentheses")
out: 106 (mmHg)
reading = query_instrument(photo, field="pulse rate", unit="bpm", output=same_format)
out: 87 (bpm)
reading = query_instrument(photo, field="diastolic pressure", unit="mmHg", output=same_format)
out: 81 (mmHg)
